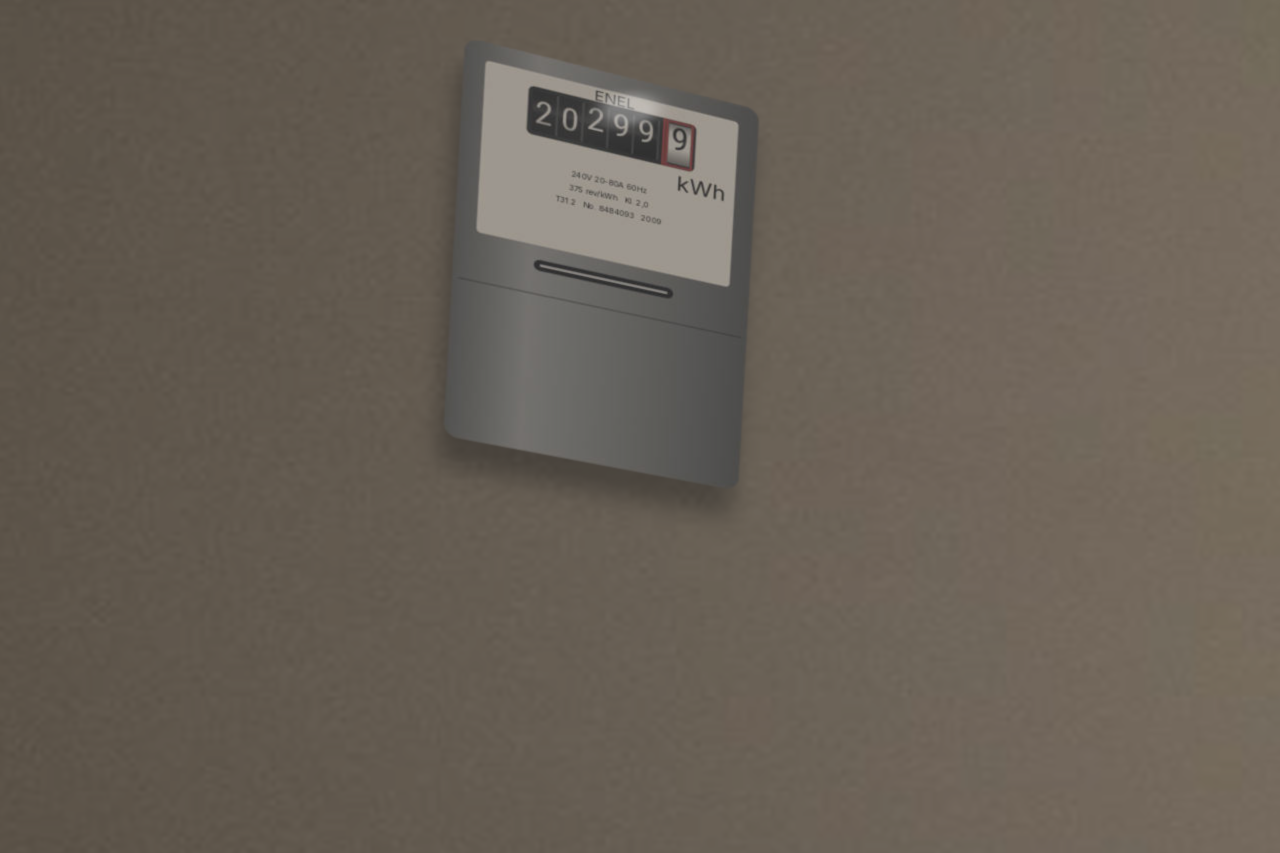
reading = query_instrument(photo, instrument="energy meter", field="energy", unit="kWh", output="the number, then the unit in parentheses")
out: 20299.9 (kWh)
